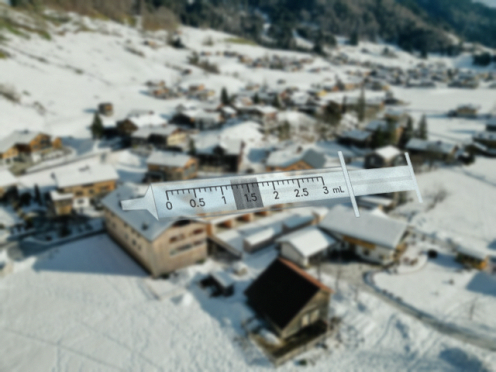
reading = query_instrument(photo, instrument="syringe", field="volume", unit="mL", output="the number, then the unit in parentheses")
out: 1.2 (mL)
